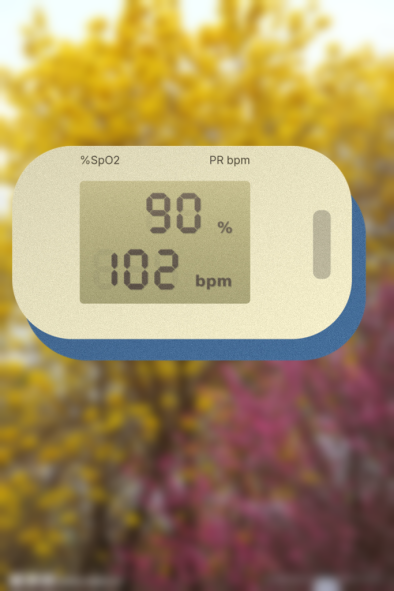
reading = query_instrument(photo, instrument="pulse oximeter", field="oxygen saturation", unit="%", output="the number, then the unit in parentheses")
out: 90 (%)
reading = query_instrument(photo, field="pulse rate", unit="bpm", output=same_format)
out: 102 (bpm)
